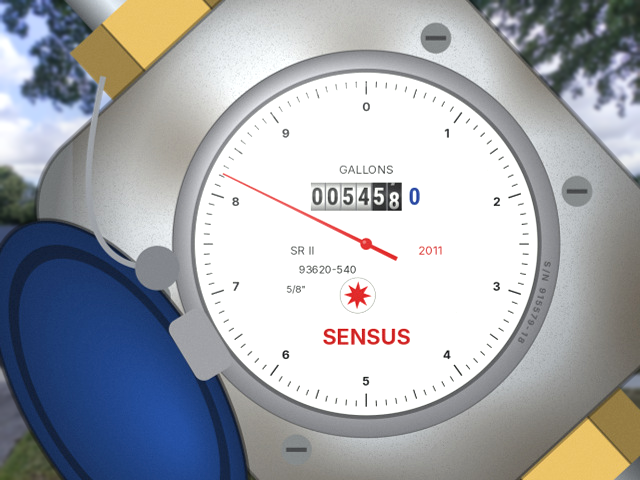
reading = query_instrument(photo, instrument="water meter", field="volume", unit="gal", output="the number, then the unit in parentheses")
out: 54578.2 (gal)
